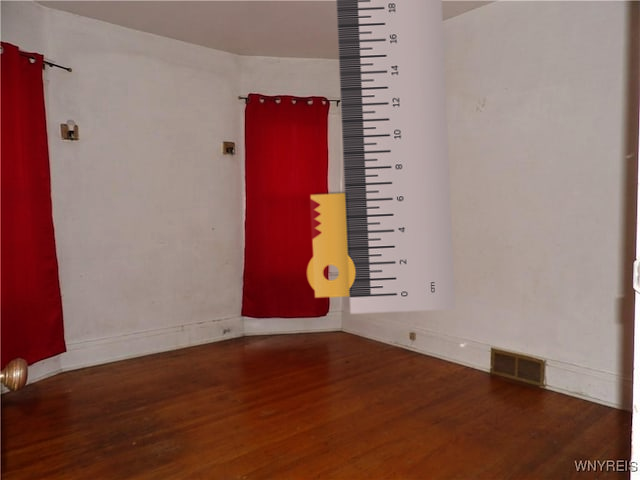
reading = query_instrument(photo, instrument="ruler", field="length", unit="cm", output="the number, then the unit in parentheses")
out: 6.5 (cm)
